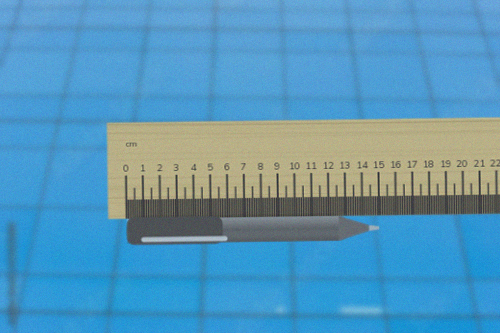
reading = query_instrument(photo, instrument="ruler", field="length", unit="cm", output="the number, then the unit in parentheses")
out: 15 (cm)
